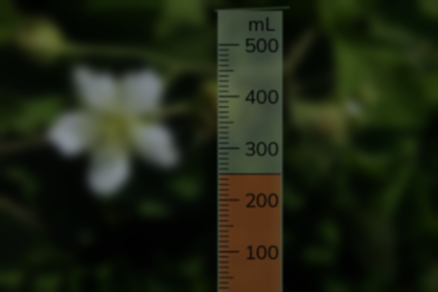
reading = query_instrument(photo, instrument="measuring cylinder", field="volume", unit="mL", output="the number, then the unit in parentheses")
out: 250 (mL)
